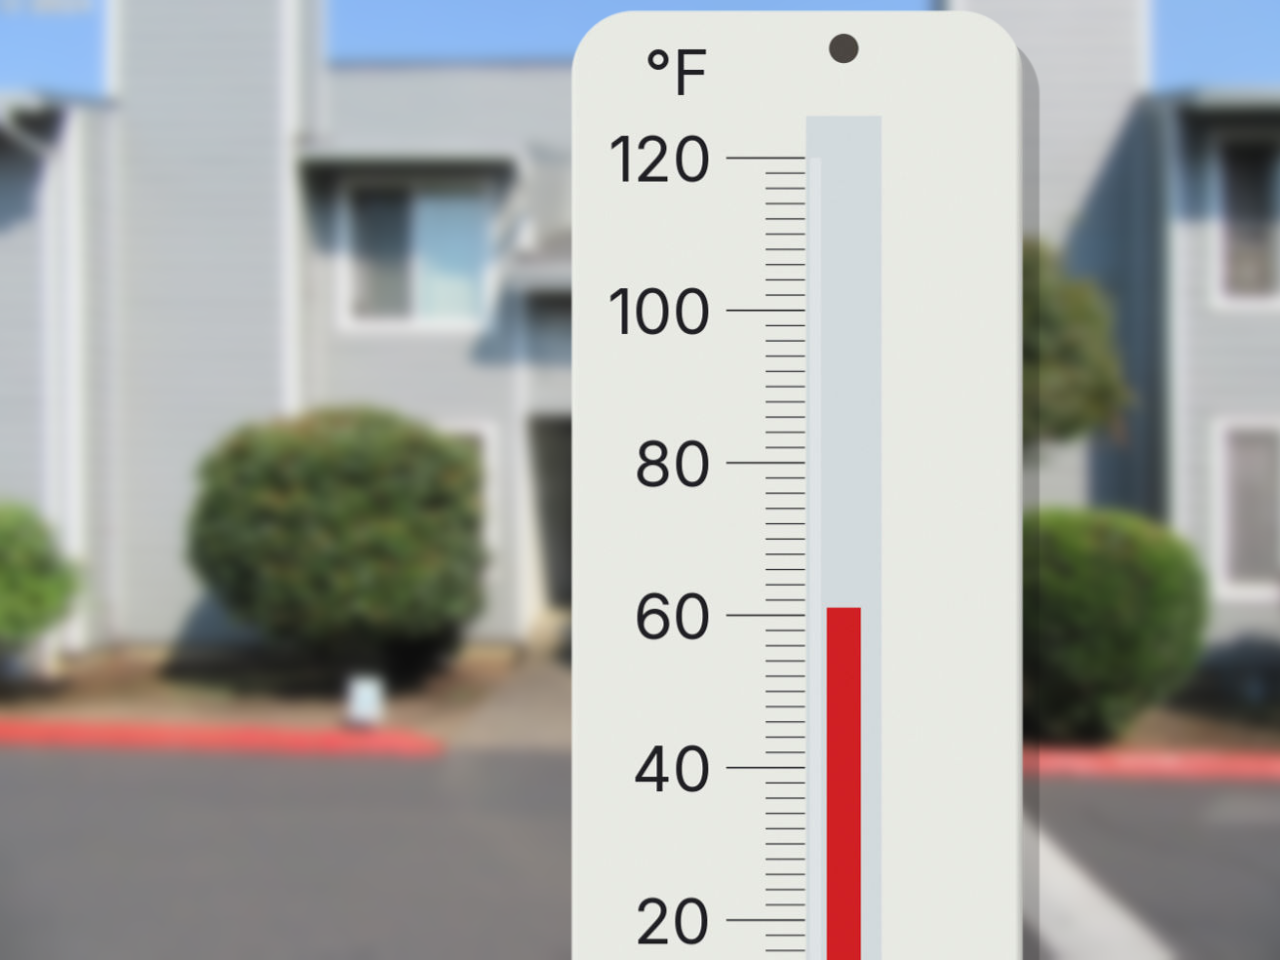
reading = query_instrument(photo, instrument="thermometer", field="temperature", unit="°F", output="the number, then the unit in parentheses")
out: 61 (°F)
